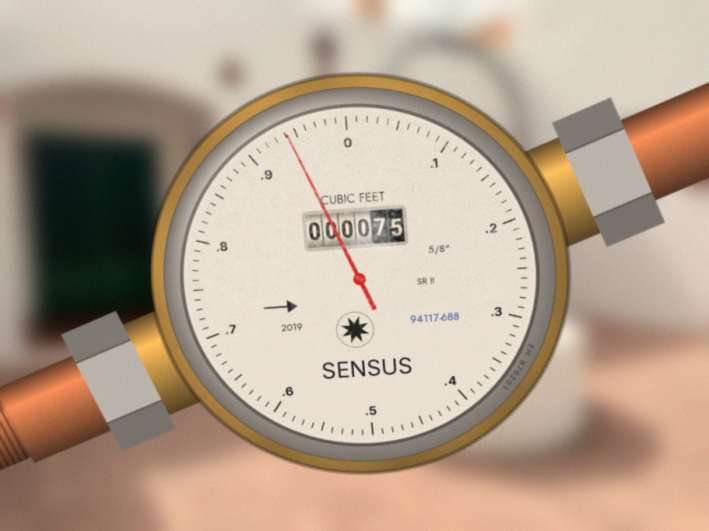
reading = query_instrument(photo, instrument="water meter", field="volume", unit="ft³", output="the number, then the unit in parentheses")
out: 74.94 (ft³)
